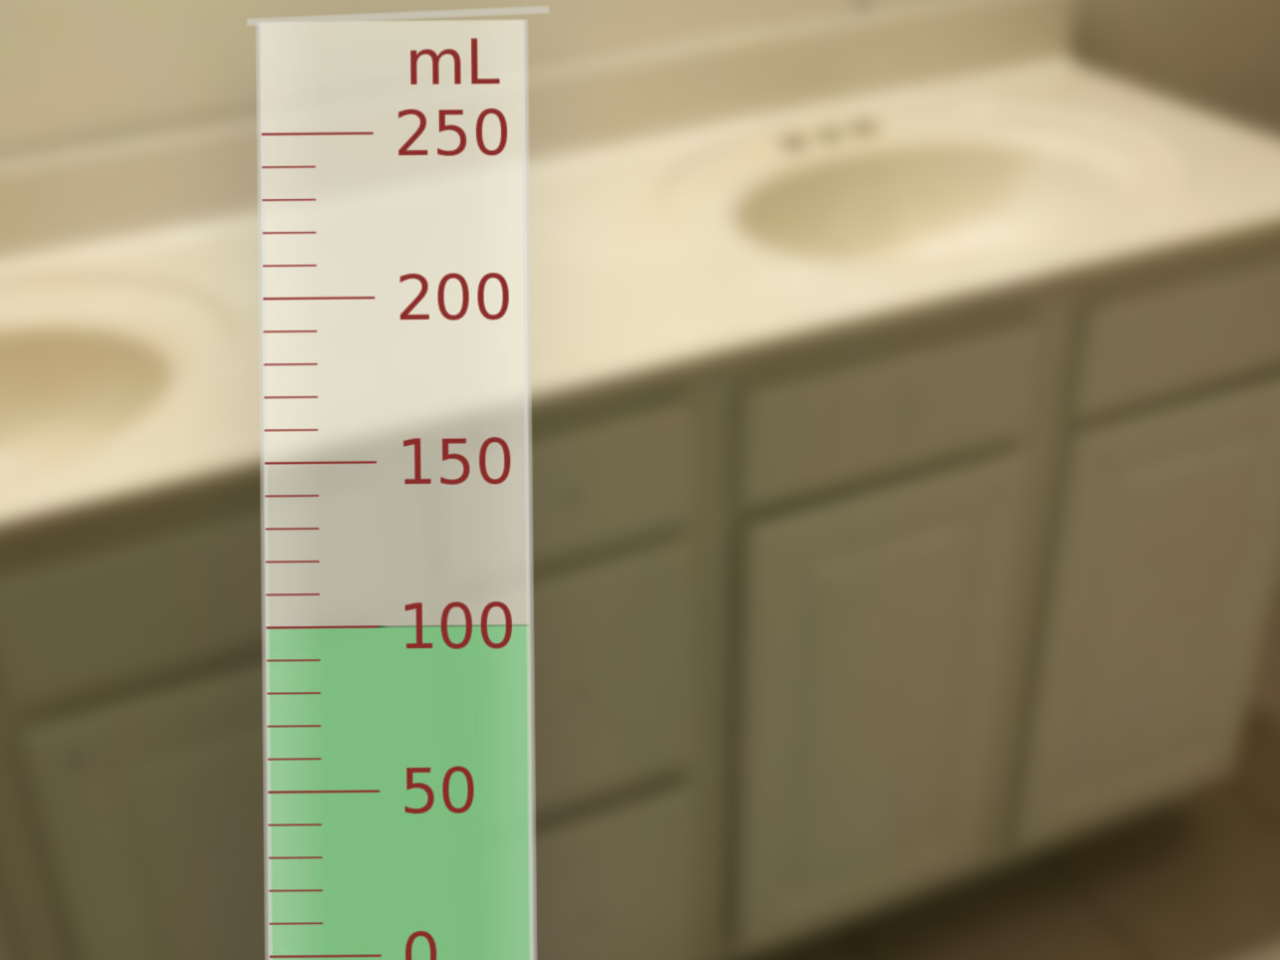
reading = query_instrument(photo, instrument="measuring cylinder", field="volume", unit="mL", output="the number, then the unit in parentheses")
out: 100 (mL)
